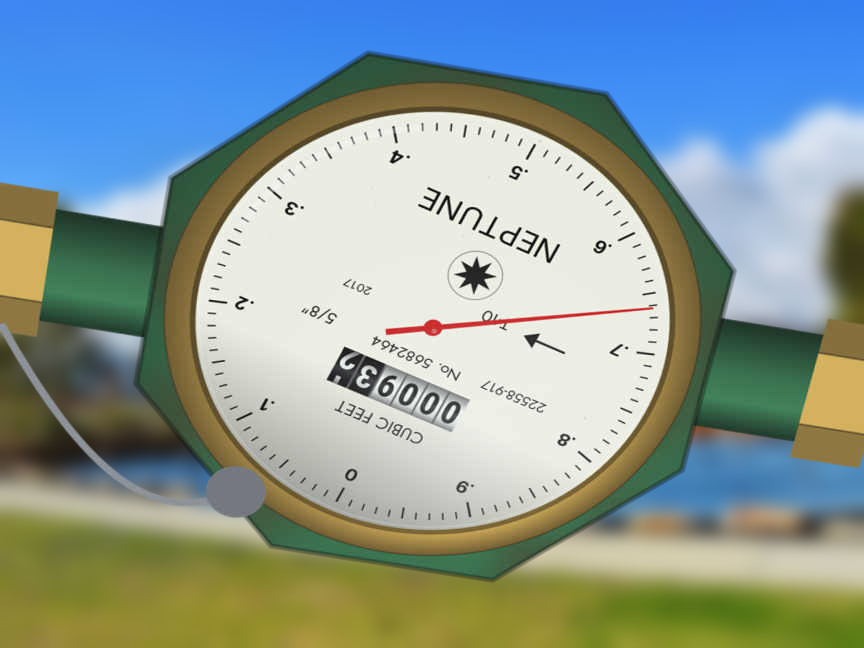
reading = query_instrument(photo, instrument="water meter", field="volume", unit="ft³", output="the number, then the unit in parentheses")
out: 931.66 (ft³)
